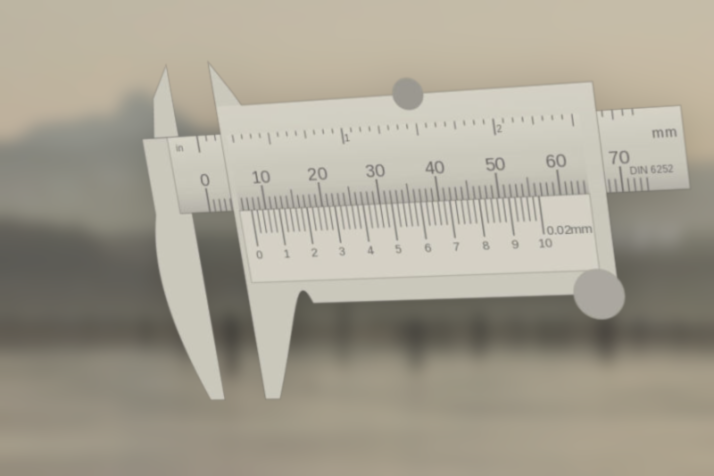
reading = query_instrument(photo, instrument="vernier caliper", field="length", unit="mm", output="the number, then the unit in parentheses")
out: 7.5 (mm)
